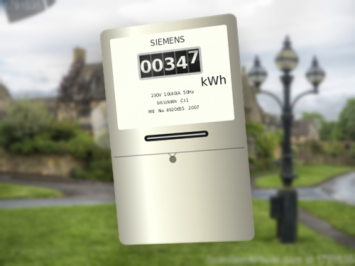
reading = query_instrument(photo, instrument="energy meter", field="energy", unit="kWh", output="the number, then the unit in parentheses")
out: 347 (kWh)
